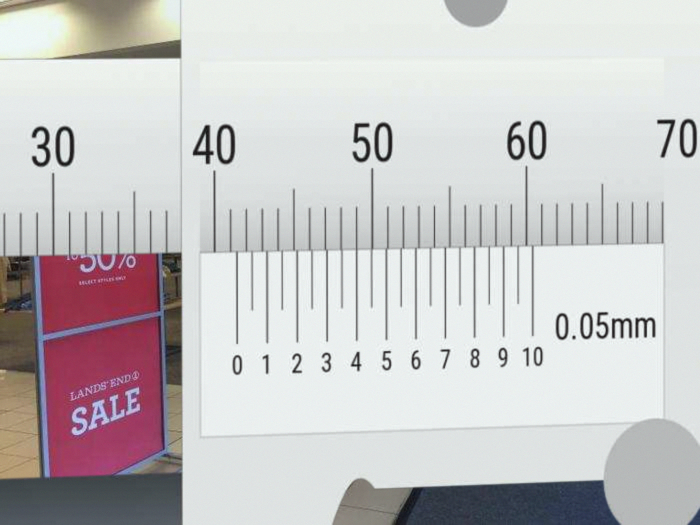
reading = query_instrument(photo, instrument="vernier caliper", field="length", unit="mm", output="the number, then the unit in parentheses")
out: 41.4 (mm)
